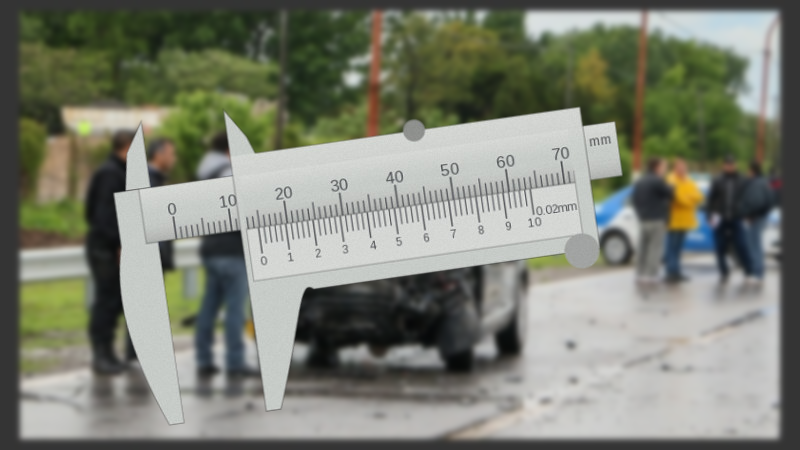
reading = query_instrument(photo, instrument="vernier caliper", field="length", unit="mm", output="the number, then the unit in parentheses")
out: 14.8 (mm)
